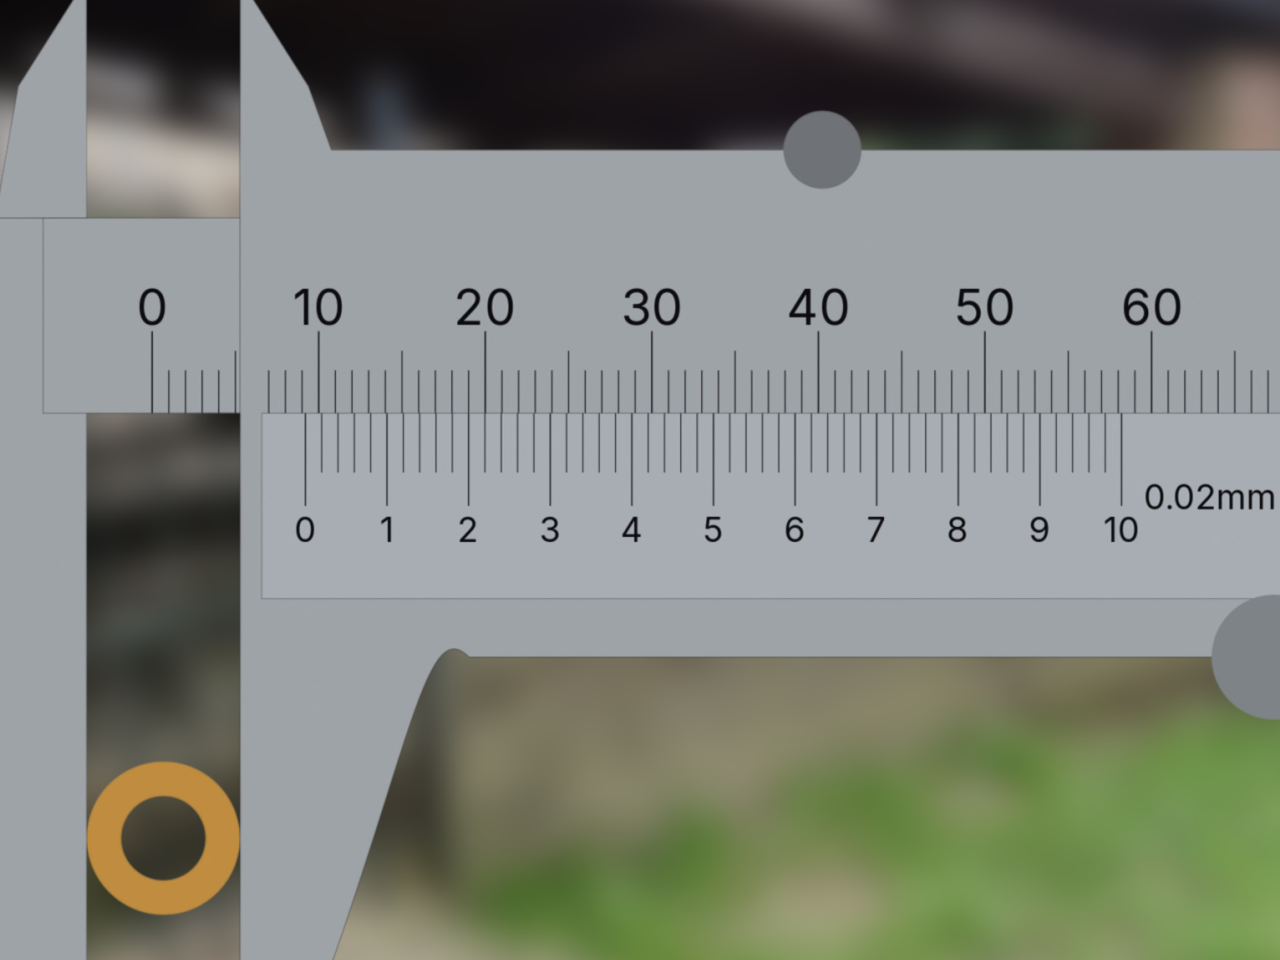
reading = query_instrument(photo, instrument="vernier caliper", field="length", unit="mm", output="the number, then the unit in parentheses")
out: 9.2 (mm)
